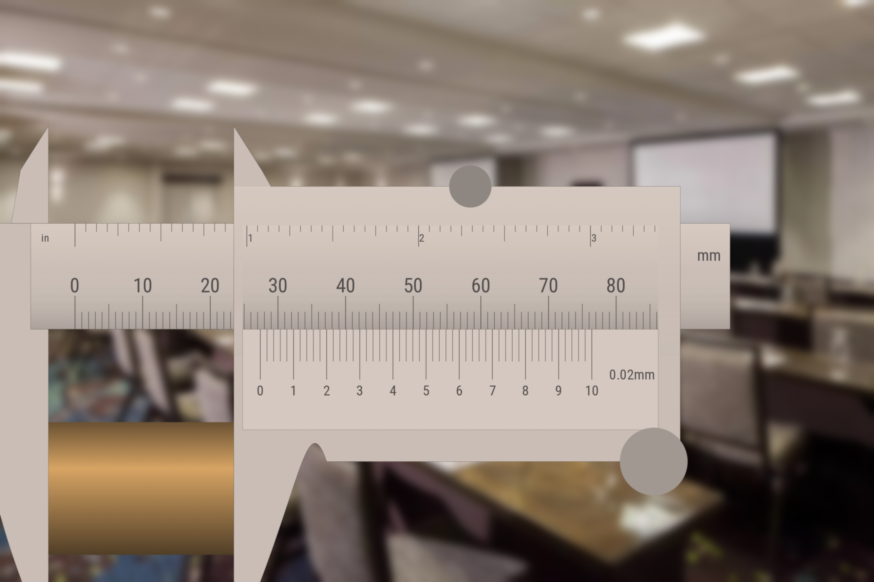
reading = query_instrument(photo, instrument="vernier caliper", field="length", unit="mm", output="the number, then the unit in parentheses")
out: 27.4 (mm)
